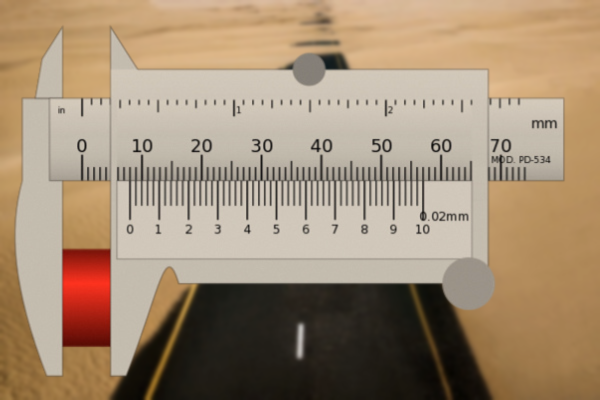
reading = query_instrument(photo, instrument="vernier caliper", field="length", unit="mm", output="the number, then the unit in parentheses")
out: 8.0 (mm)
